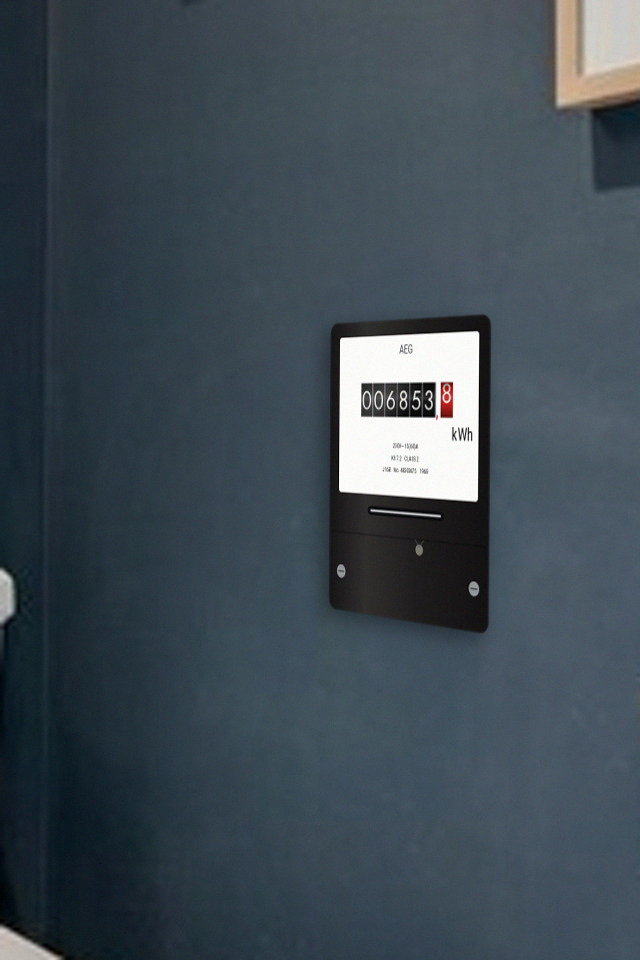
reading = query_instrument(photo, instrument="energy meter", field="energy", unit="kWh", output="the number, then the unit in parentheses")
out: 6853.8 (kWh)
